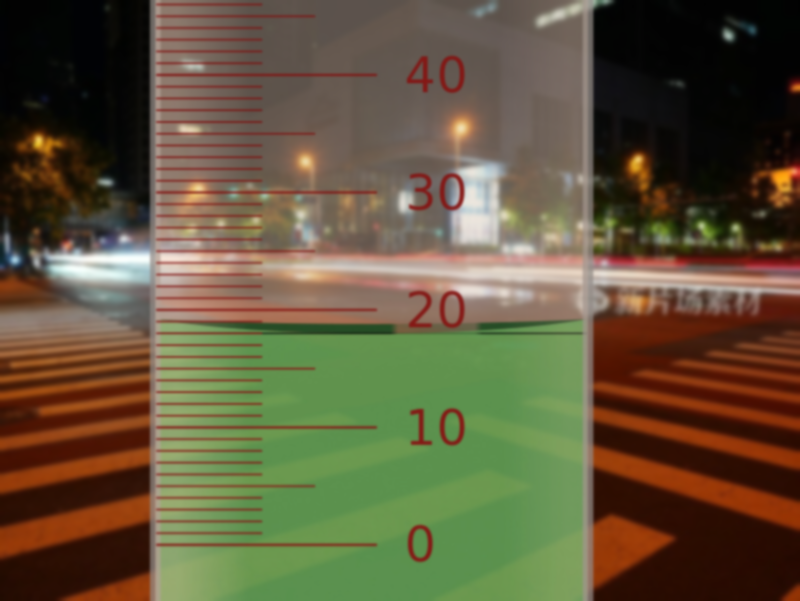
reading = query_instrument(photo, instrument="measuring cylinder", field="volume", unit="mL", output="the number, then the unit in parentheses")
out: 18 (mL)
